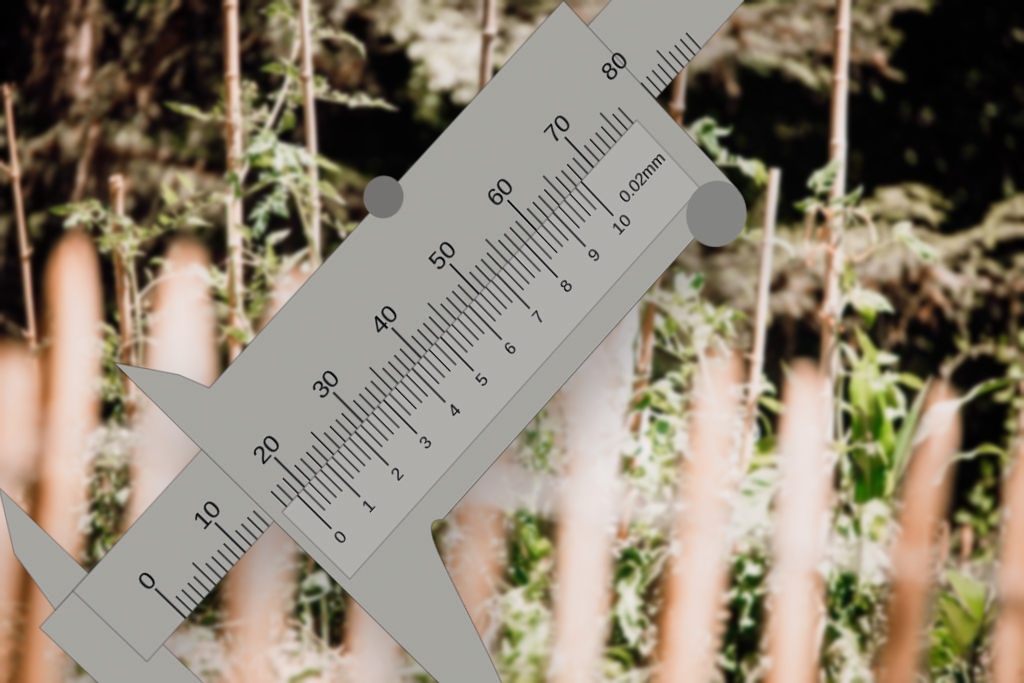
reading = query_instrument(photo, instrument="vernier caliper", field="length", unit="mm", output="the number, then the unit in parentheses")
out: 18.8 (mm)
